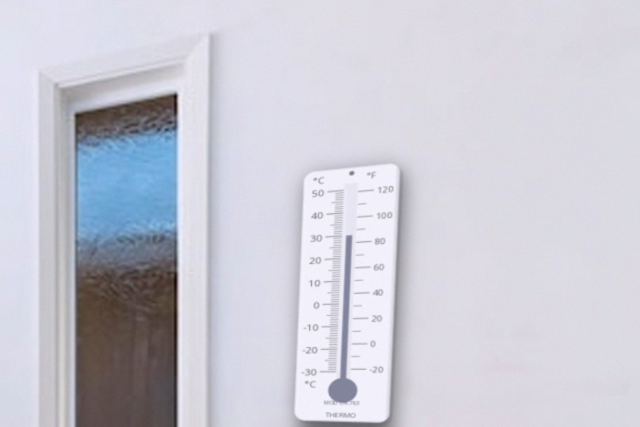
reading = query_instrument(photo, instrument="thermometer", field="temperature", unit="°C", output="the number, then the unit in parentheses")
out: 30 (°C)
